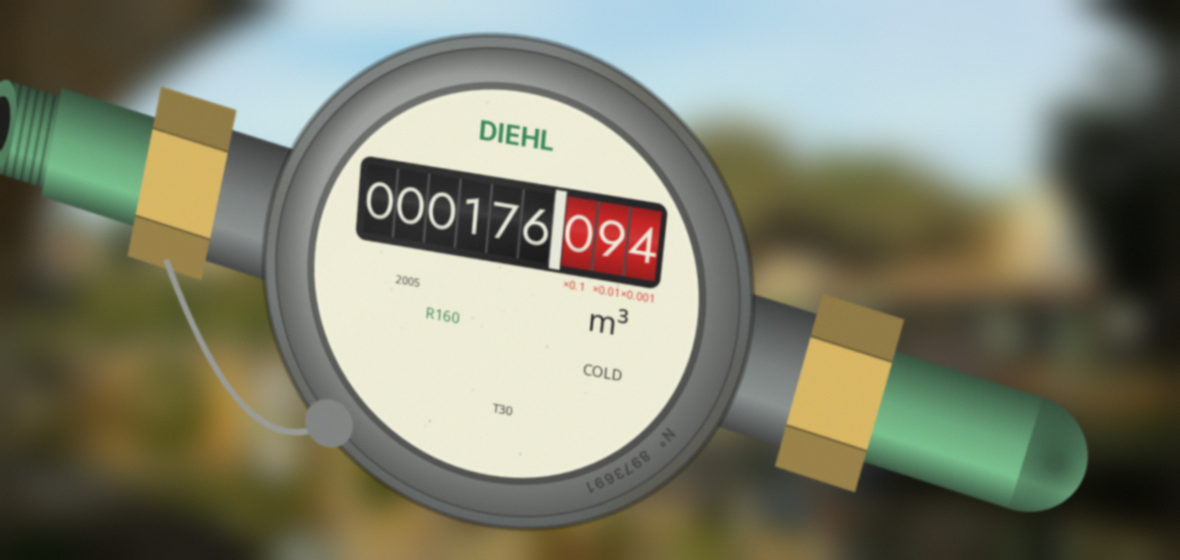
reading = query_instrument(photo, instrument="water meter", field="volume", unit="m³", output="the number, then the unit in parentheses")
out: 176.094 (m³)
